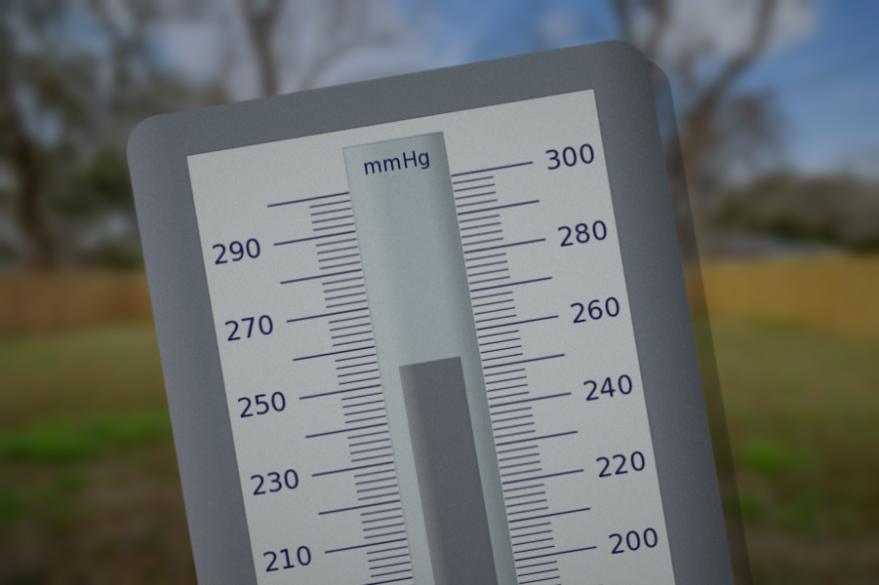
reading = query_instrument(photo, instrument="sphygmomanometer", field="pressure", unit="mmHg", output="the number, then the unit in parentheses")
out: 254 (mmHg)
